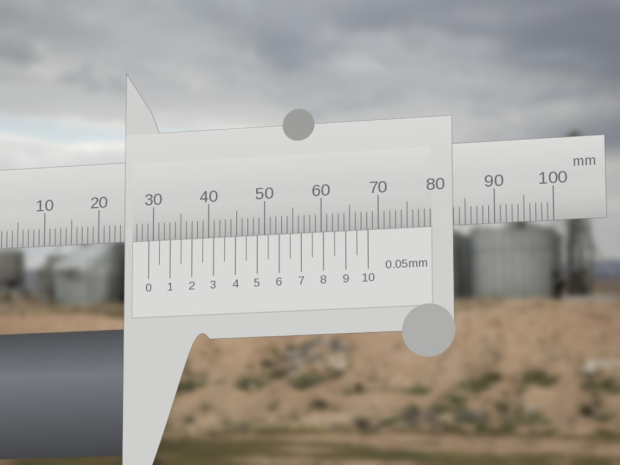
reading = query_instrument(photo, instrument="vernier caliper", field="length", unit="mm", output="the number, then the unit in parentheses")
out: 29.2 (mm)
